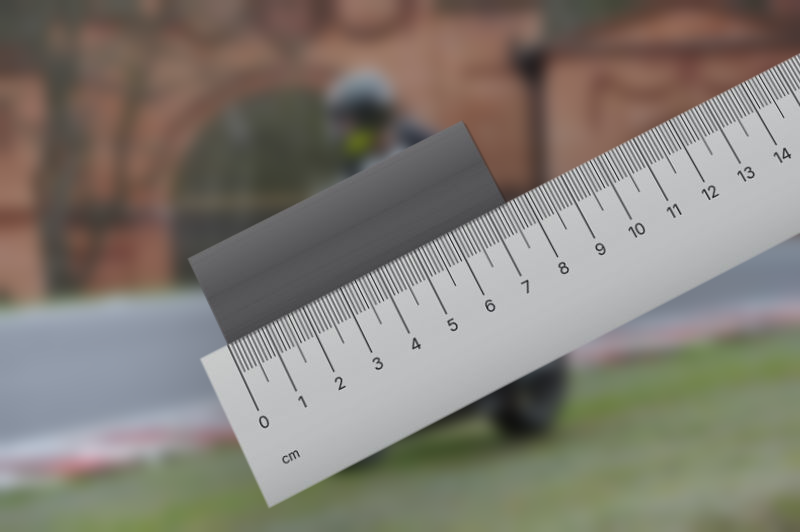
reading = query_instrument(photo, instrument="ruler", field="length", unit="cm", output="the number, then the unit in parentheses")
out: 7.5 (cm)
